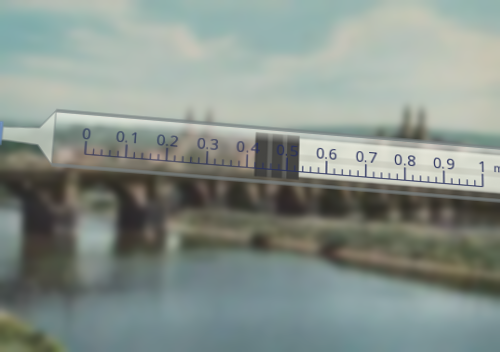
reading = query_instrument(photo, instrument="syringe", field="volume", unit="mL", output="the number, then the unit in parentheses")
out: 0.42 (mL)
